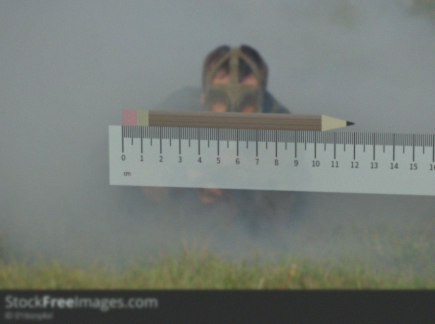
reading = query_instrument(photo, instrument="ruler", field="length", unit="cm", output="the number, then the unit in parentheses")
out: 12 (cm)
